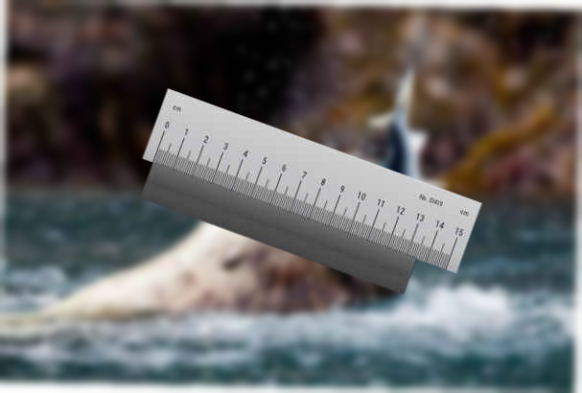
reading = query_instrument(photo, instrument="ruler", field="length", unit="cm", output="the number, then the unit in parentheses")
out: 13.5 (cm)
